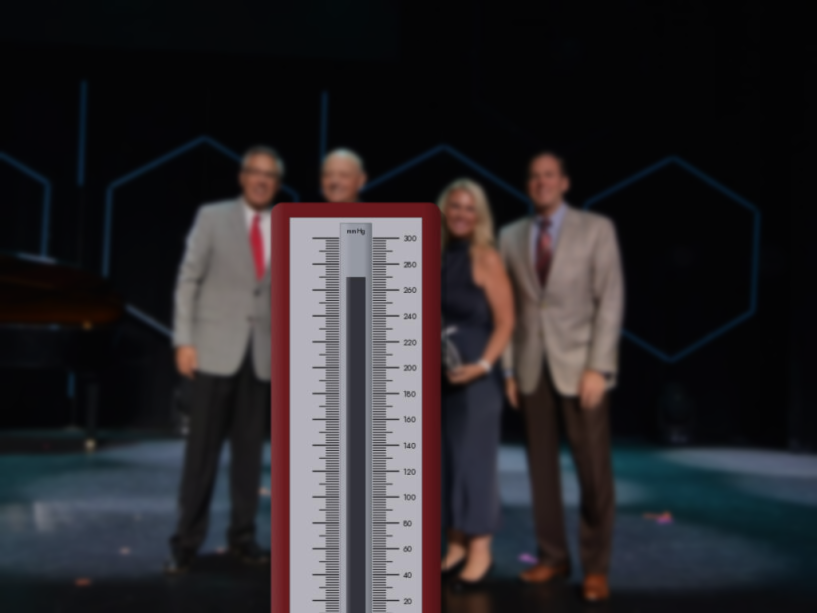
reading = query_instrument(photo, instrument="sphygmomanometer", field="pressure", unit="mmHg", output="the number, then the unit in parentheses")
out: 270 (mmHg)
